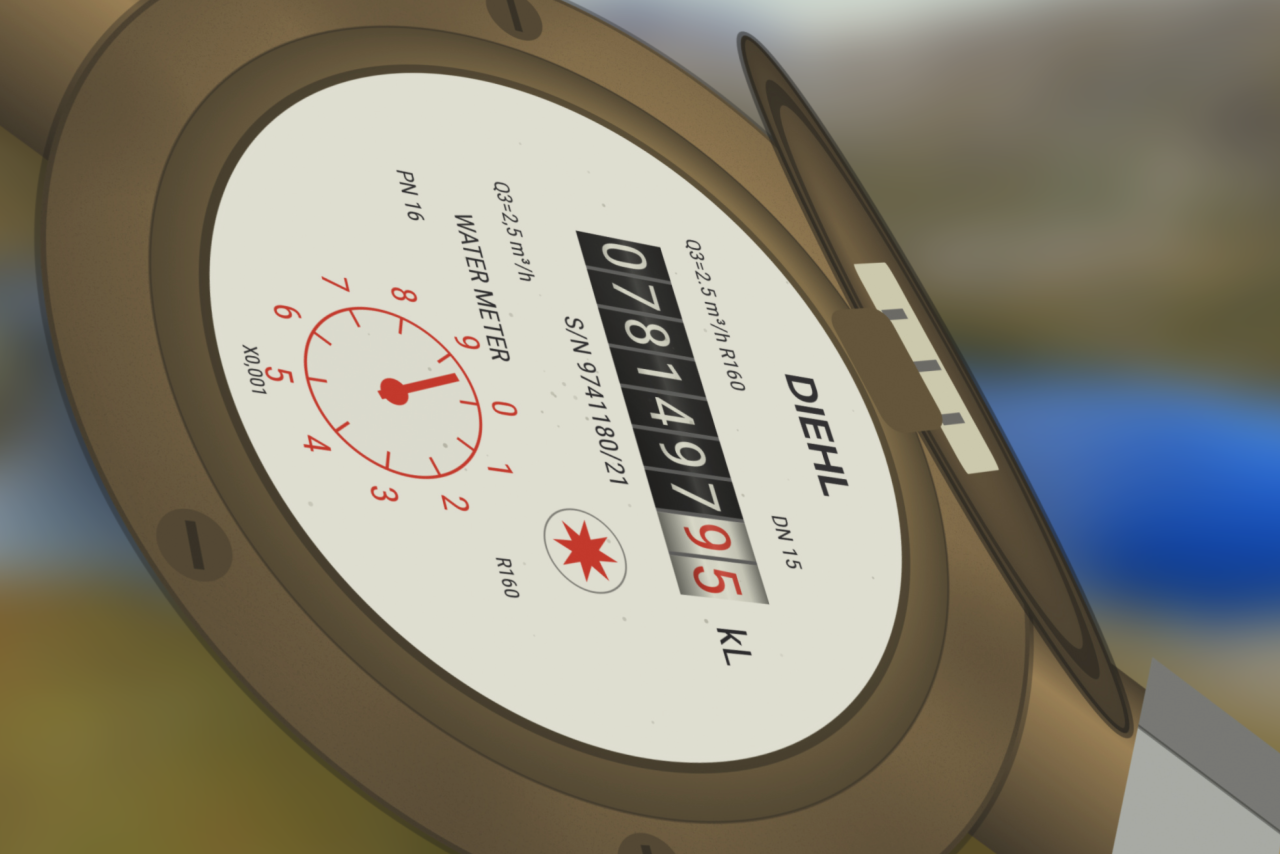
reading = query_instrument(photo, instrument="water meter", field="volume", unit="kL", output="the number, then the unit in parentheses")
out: 781497.949 (kL)
